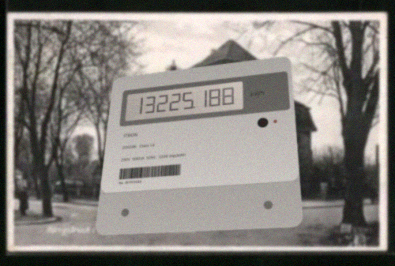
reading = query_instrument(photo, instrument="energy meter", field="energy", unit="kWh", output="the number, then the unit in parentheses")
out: 13225.188 (kWh)
